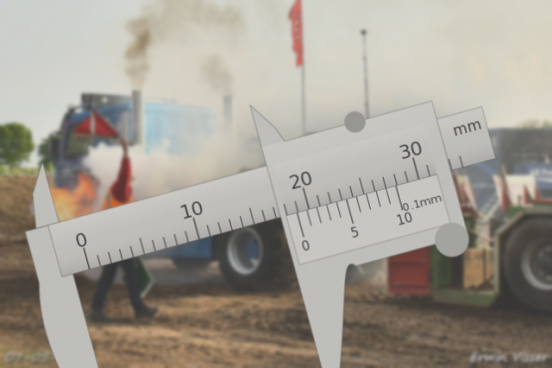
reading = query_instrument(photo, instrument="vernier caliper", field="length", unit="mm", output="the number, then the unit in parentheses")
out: 18.9 (mm)
